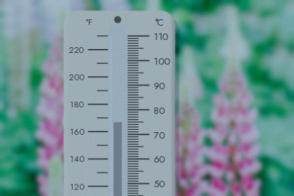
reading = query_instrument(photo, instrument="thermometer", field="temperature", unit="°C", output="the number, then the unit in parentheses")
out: 75 (°C)
